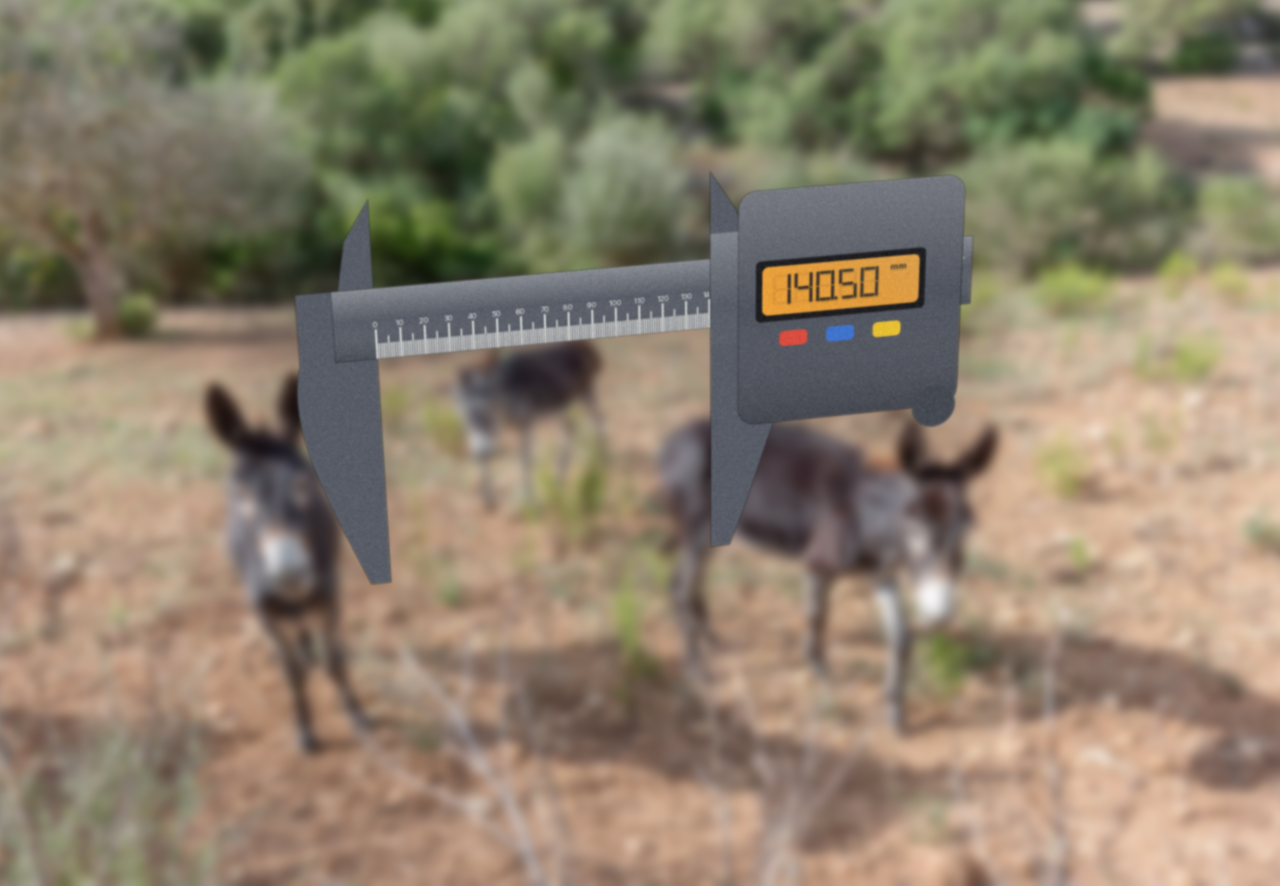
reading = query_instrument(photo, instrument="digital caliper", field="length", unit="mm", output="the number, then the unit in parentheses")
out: 140.50 (mm)
